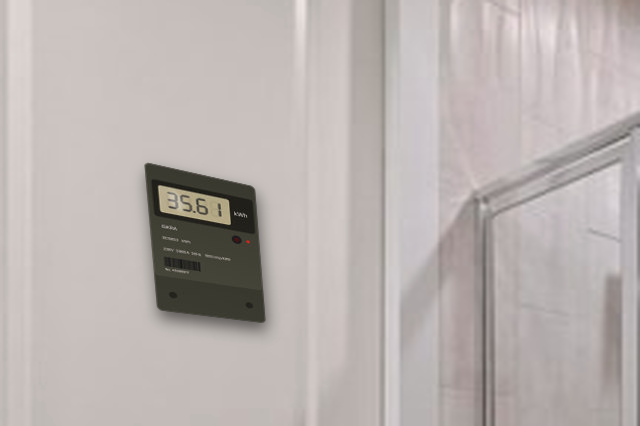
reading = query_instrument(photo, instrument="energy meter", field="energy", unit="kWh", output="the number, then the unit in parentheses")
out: 35.61 (kWh)
